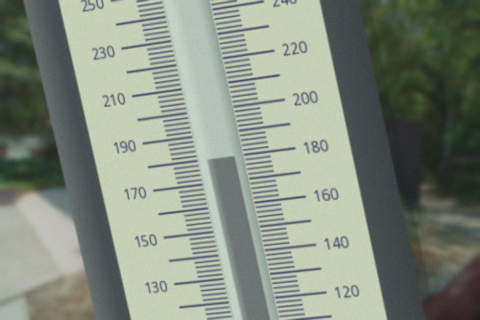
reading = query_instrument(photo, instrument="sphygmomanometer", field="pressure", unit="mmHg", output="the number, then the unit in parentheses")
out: 180 (mmHg)
